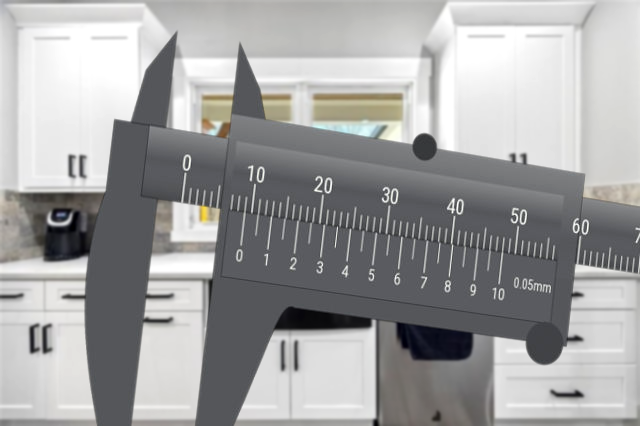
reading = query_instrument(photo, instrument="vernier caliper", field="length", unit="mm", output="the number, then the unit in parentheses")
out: 9.0 (mm)
